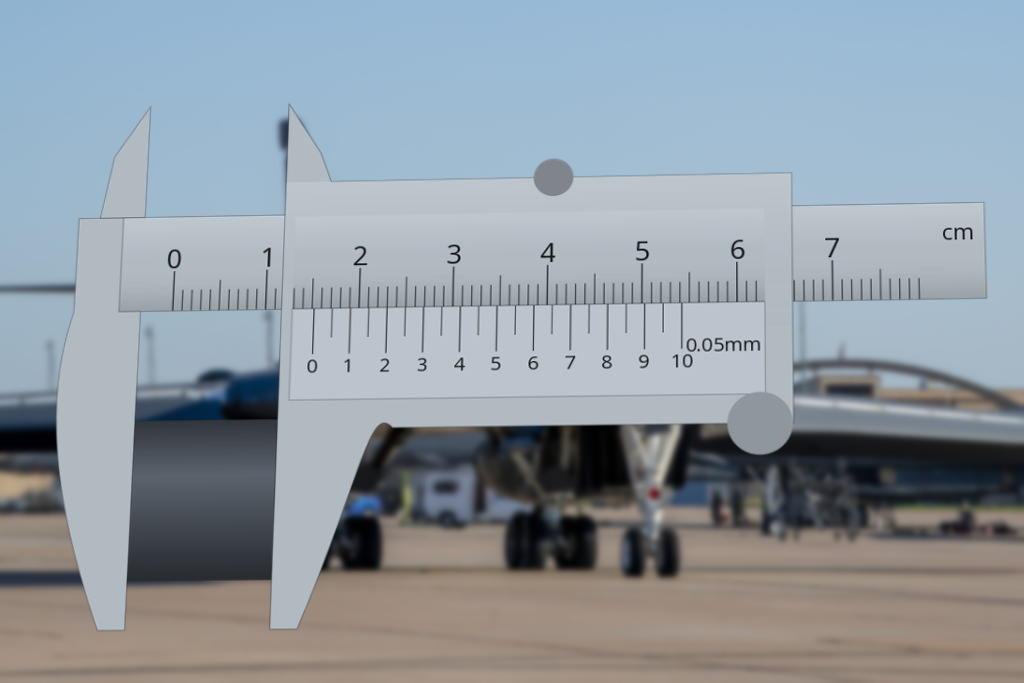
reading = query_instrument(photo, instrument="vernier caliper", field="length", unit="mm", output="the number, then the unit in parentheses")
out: 15.2 (mm)
